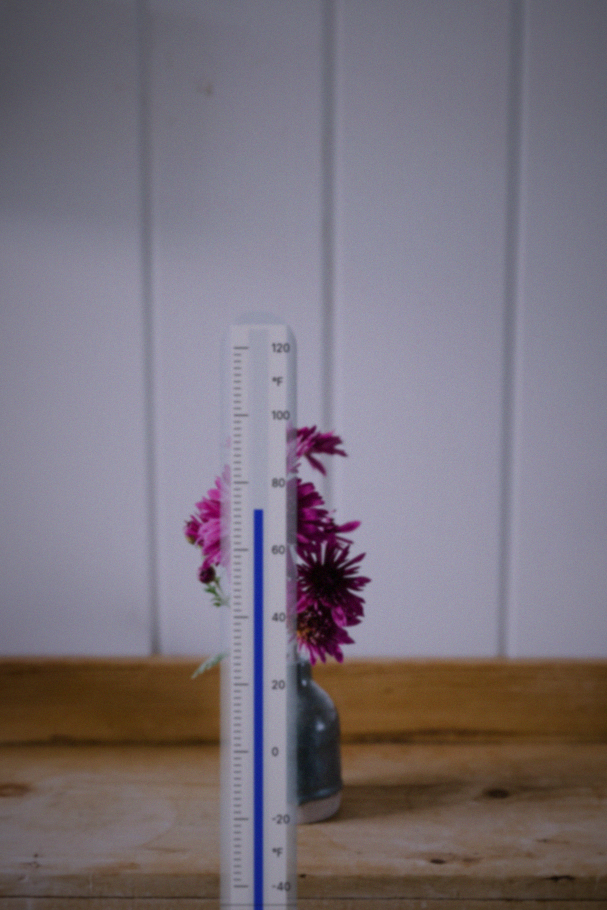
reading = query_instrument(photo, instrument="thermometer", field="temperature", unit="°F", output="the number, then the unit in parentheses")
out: 72 (°F)
